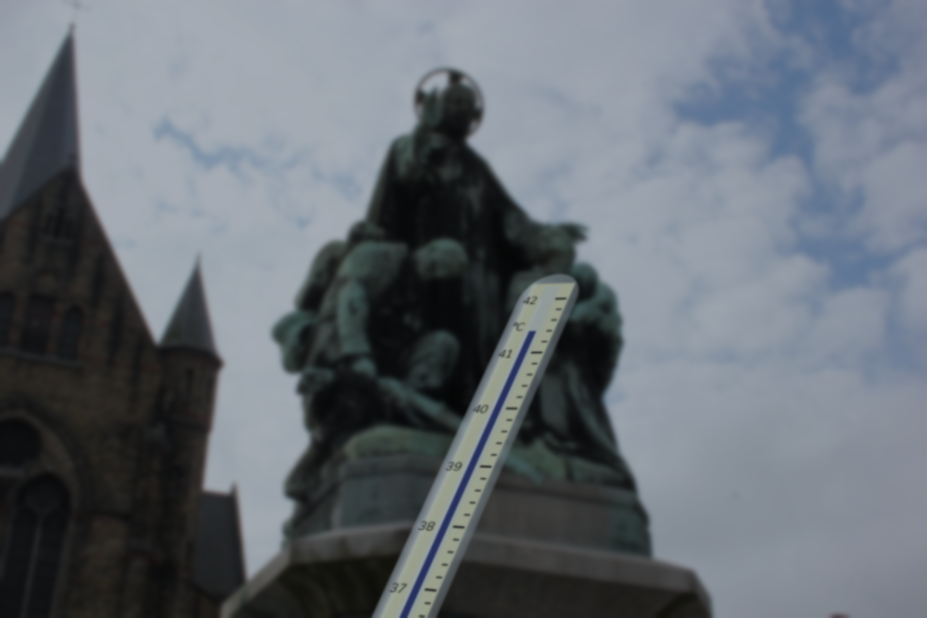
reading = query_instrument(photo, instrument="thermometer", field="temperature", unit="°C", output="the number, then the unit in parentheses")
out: 41.4 (°C)
